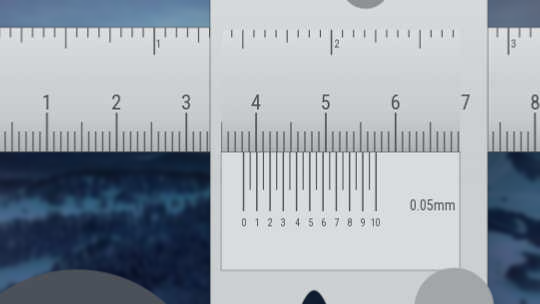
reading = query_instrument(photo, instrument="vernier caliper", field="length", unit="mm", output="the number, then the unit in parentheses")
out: 38.2 (mm)
